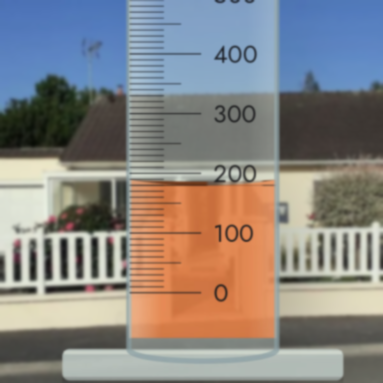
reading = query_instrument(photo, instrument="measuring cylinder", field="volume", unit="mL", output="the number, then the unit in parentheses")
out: 180 (mL)
